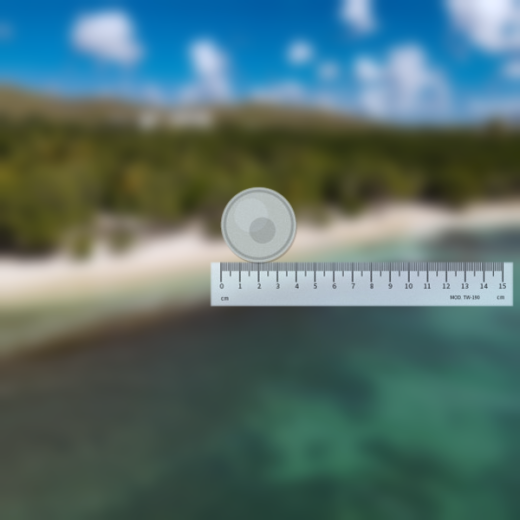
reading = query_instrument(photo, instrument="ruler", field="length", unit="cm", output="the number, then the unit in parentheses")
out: 4 (cm)
